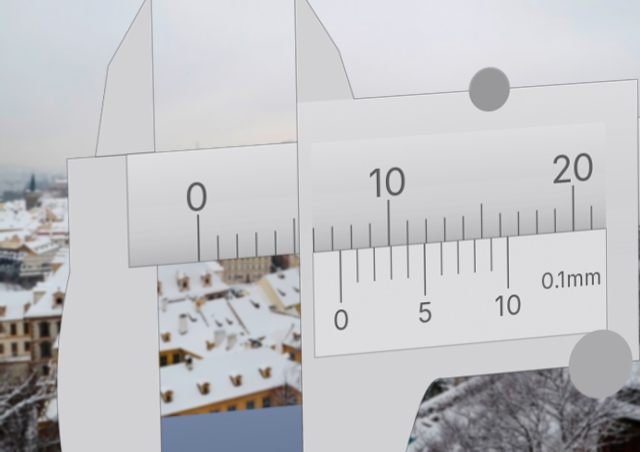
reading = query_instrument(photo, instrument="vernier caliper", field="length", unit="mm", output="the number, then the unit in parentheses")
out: 7.4 (mm)
